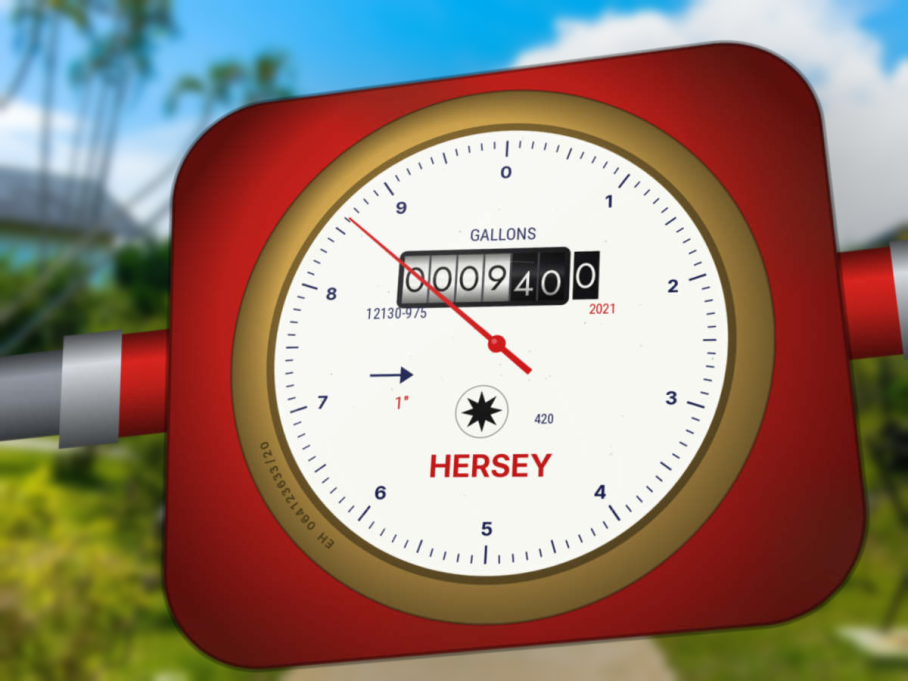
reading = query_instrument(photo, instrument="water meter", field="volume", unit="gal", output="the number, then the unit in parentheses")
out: 9398.6 (gal)
